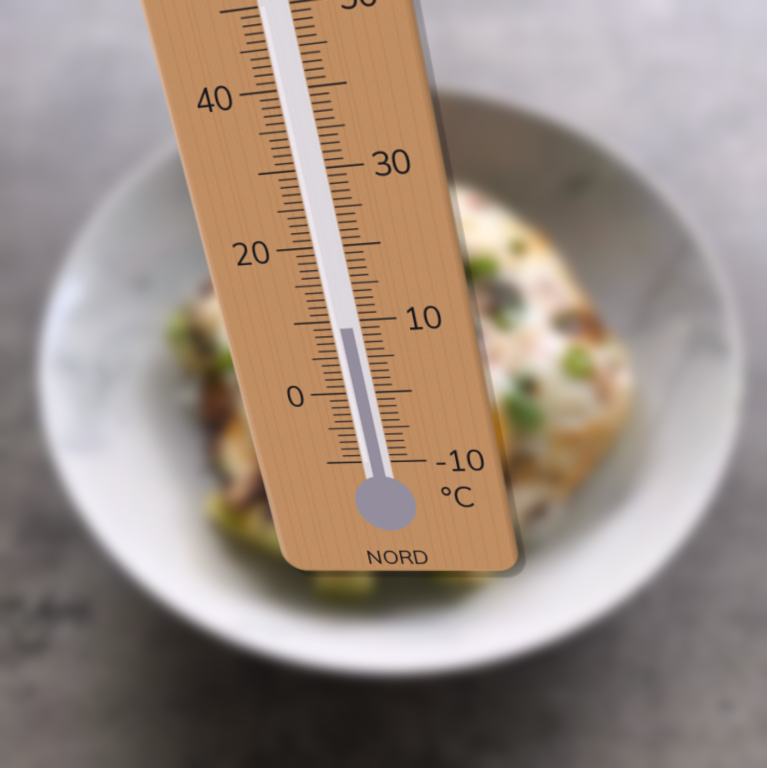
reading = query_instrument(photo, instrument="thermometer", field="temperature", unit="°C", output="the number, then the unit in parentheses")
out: 9 (°C)
